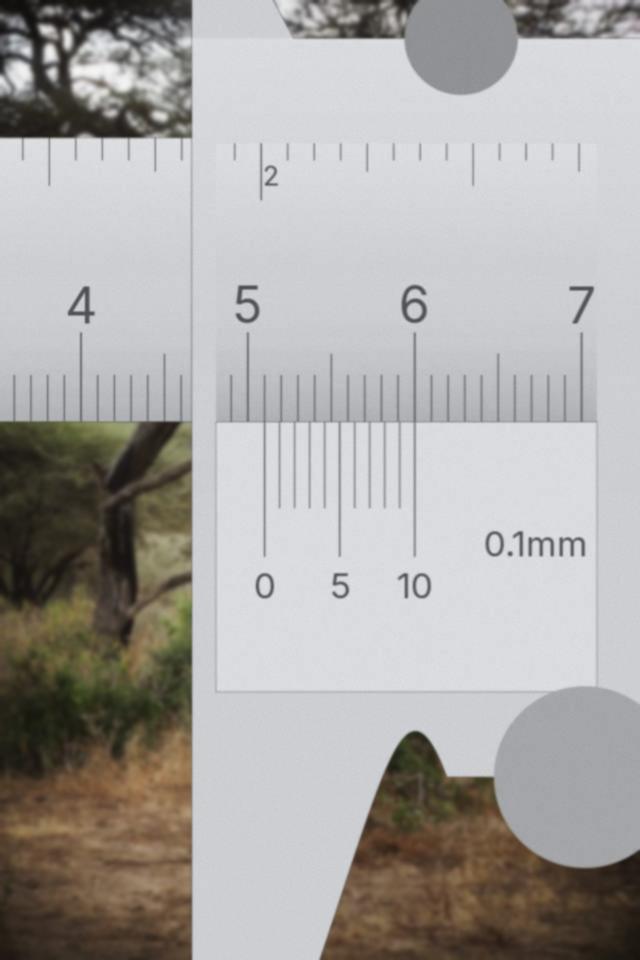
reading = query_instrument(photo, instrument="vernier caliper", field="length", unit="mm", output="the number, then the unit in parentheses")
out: 51.0 (mm)
